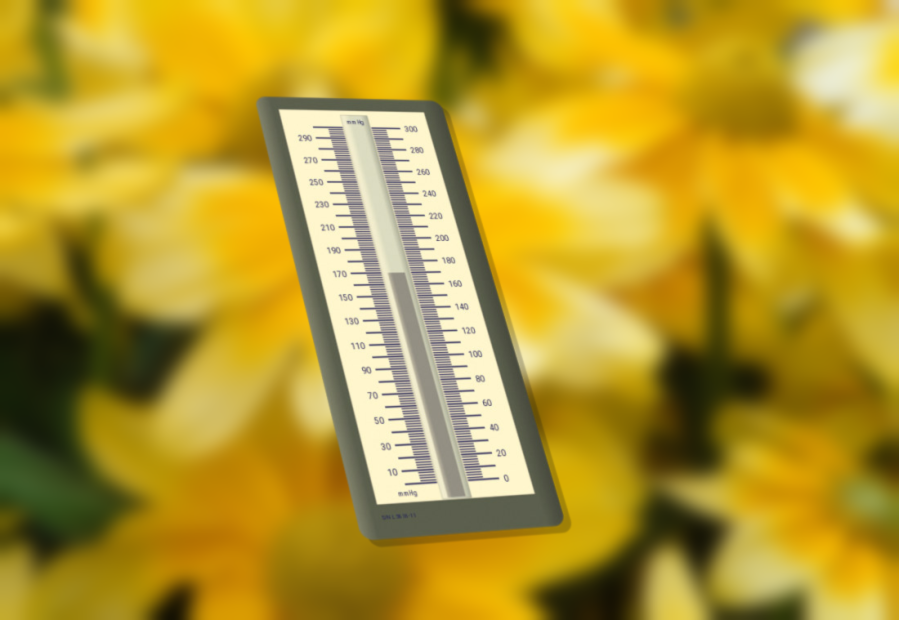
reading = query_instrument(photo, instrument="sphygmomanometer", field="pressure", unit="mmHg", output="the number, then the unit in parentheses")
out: 170 (mmHg)
